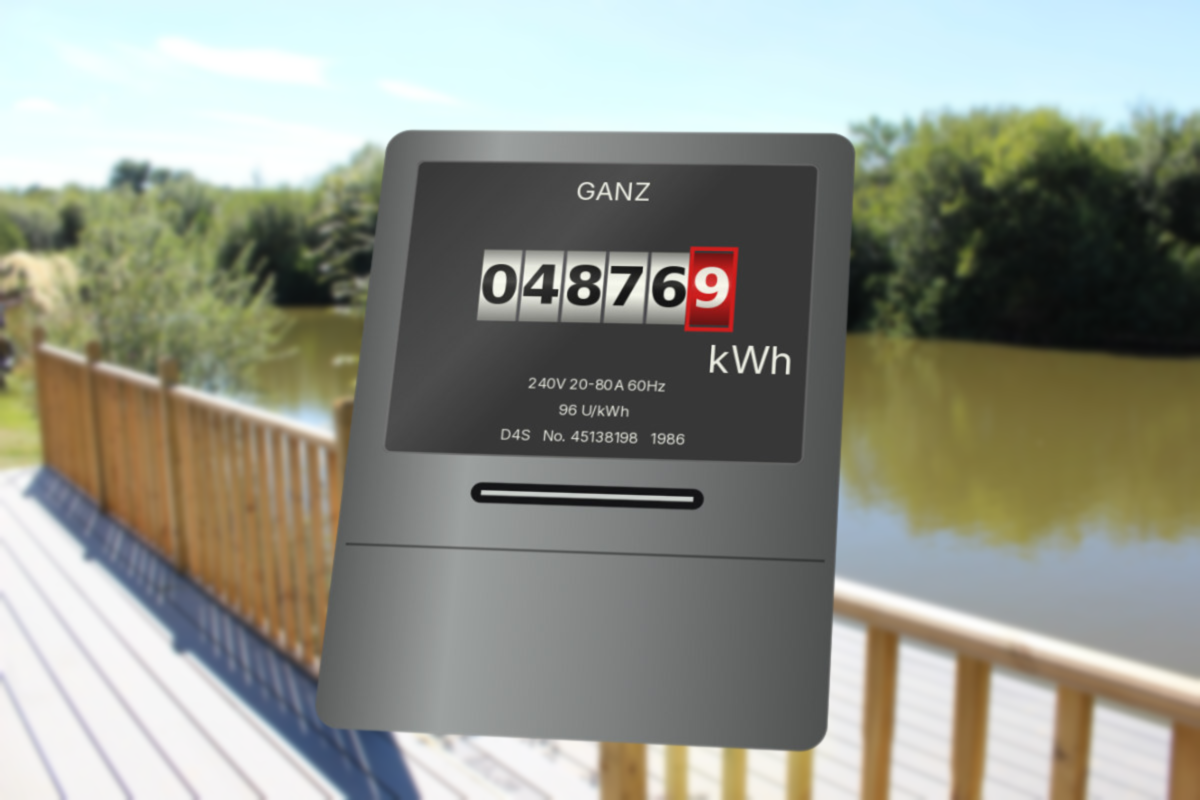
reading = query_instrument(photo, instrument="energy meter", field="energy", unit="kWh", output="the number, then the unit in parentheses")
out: 4876.9 (kWh)
